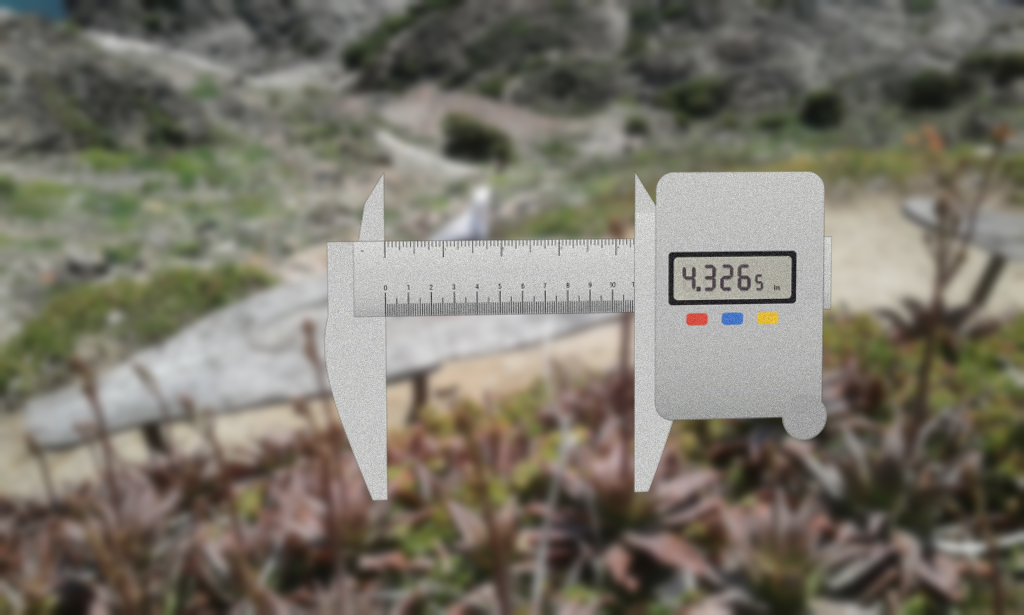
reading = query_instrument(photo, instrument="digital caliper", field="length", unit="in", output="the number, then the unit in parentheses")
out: 4.3265 (in)
